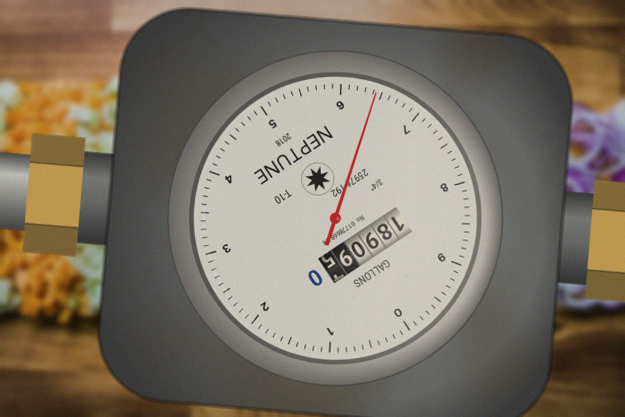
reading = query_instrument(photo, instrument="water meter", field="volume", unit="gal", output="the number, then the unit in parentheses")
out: 1890946.4 (gal)
